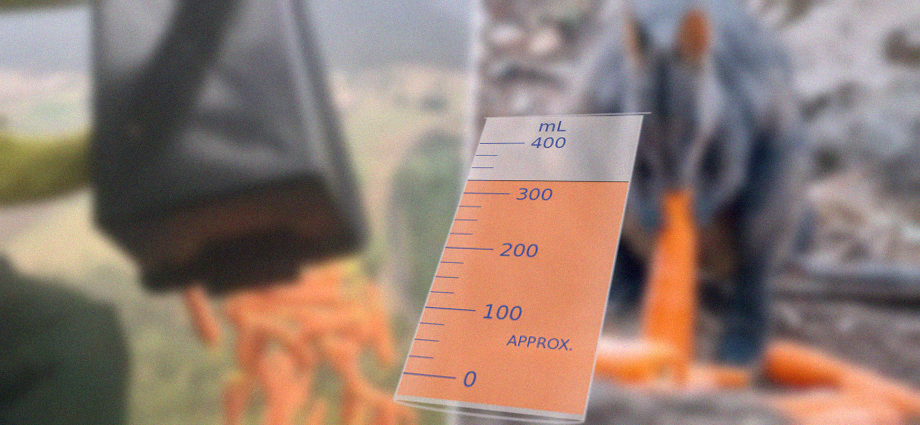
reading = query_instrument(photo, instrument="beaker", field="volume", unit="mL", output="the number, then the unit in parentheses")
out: 325 (mL)
